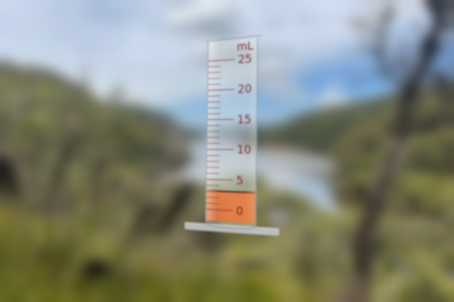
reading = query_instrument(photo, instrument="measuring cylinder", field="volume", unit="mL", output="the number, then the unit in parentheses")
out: 3 (mL)
